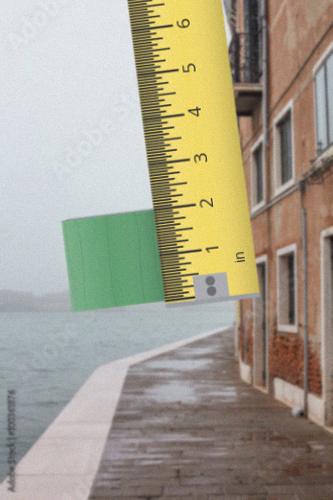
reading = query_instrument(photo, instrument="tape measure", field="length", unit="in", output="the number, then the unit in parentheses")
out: 2 (in)
